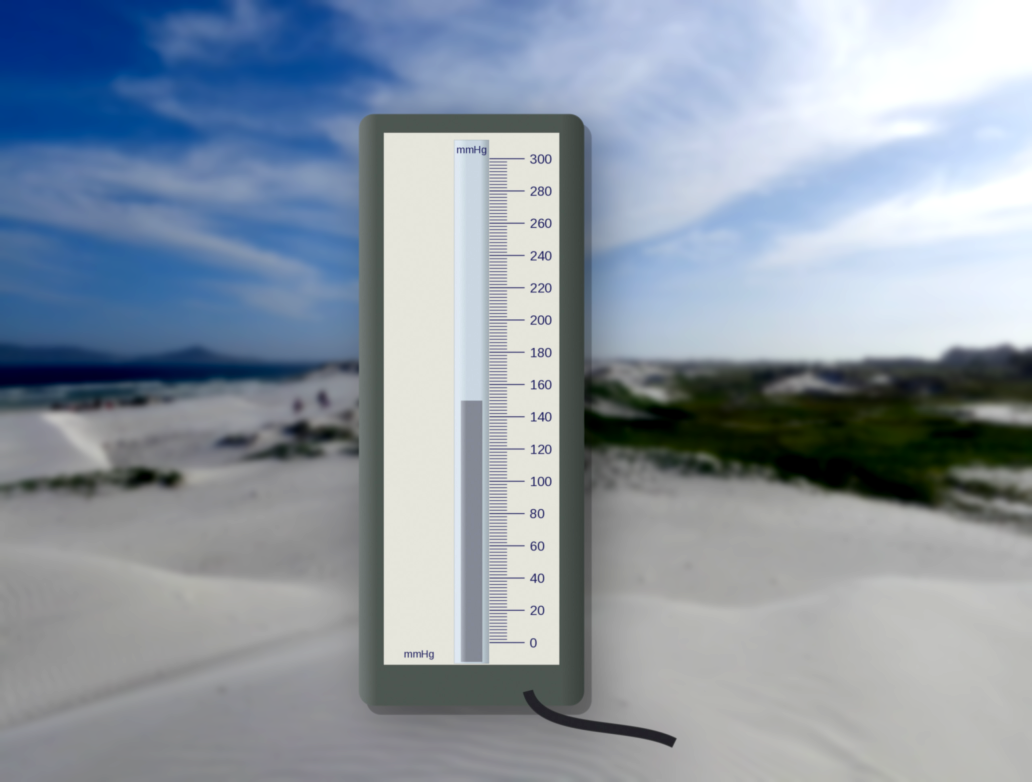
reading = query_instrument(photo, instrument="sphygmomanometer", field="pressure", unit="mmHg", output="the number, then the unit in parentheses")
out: 150 (mmHg)
